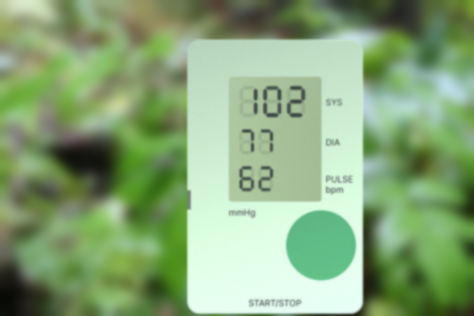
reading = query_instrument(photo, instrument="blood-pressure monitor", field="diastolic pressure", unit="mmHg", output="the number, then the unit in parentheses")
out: 77 (mmHg)
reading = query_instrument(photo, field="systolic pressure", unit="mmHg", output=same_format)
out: 102 (mmHg)
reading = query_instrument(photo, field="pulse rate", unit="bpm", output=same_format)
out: 62 (bpm)
